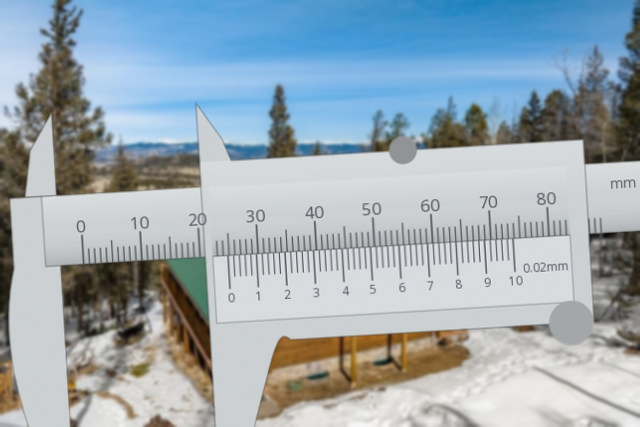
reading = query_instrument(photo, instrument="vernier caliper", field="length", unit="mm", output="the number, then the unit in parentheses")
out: 24.8 (mm)
